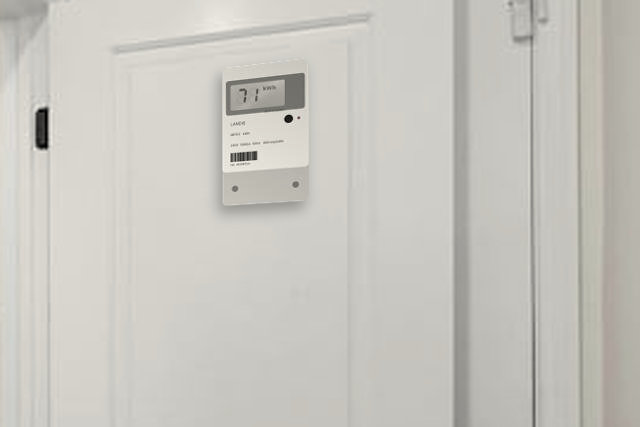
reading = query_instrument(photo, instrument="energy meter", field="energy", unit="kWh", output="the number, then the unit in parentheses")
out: 71 (kWh)
